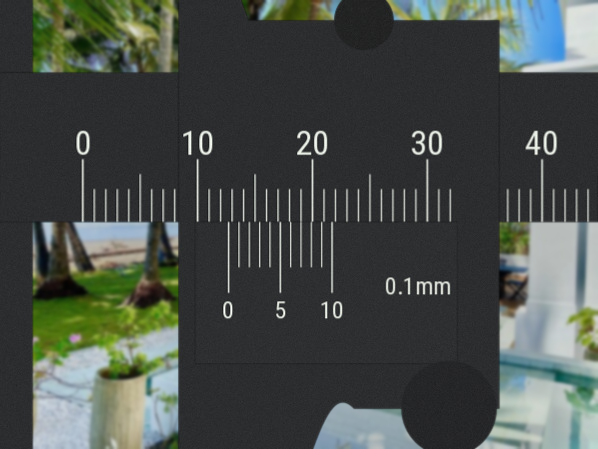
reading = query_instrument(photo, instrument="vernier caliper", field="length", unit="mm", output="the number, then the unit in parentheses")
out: 12.7 (mm)
